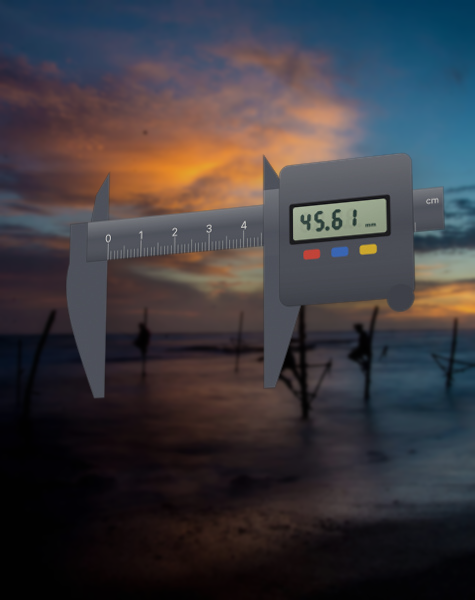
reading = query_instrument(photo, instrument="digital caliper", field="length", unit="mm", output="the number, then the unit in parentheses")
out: 45.61 (mm)
